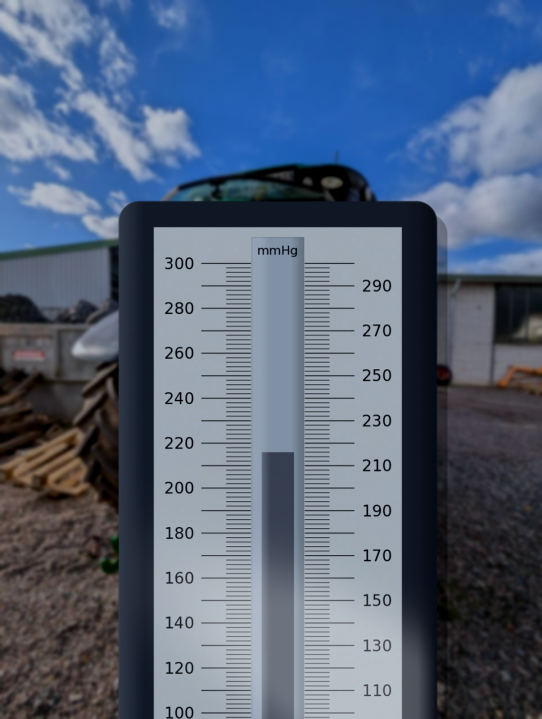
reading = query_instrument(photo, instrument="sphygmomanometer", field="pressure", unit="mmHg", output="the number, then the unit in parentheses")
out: 216 (mmHg)
